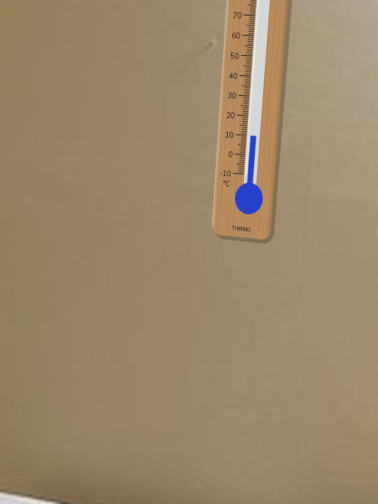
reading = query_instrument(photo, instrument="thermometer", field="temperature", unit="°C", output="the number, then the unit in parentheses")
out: 10 (°C)
